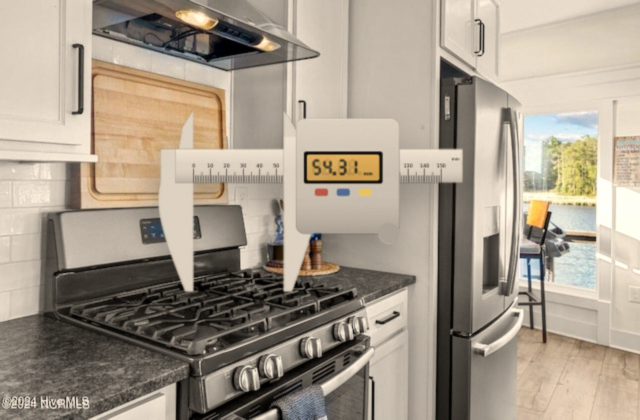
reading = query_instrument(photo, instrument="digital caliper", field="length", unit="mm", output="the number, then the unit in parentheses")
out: 54.31 (mm)
